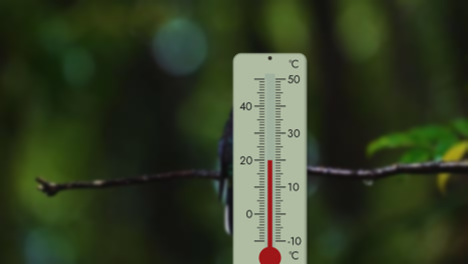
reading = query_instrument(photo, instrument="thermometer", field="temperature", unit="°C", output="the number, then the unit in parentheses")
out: 20 (°C)
